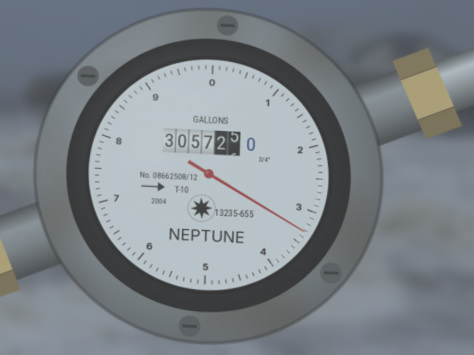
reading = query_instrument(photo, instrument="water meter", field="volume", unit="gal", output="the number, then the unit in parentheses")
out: 3057253.3 (gal)
